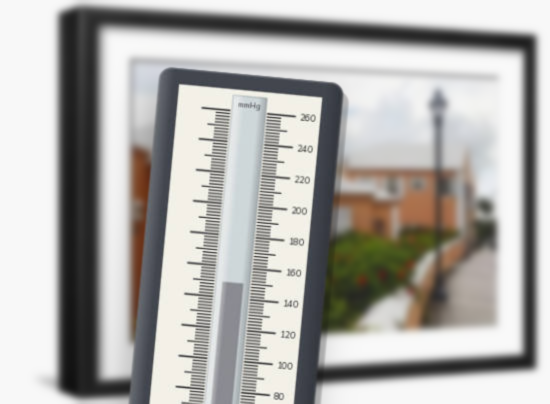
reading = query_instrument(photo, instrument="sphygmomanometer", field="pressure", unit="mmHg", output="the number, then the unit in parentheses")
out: 150 (mmHg)
